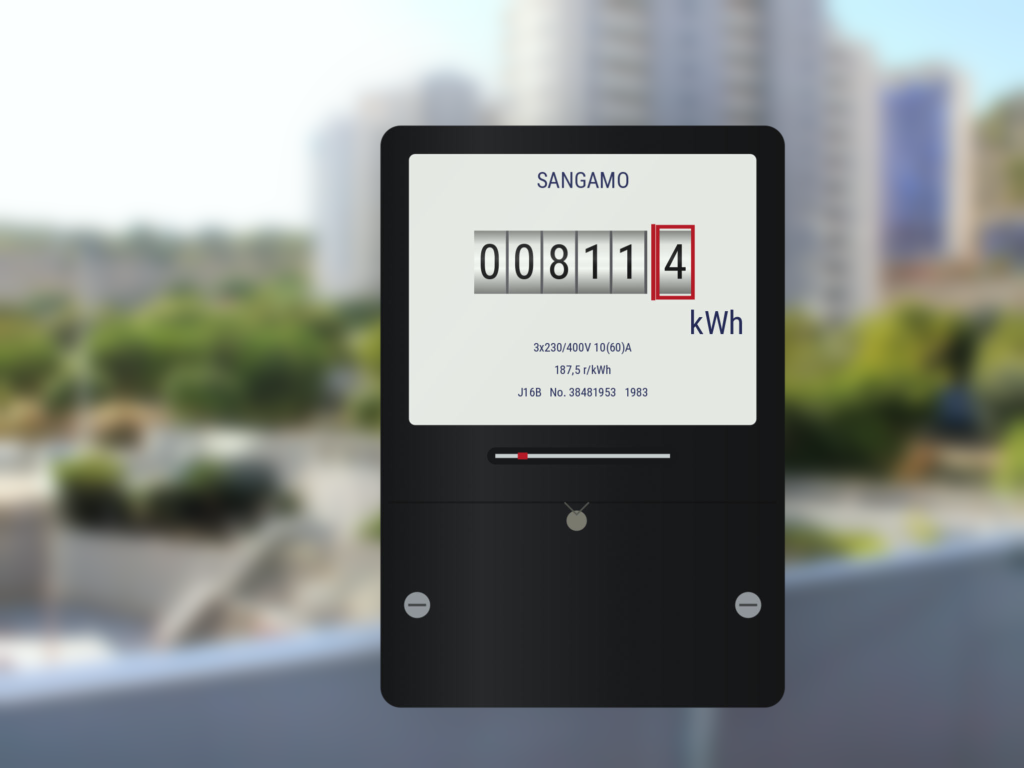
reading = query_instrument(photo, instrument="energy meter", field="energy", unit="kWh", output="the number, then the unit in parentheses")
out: 811.4 (kWh)
